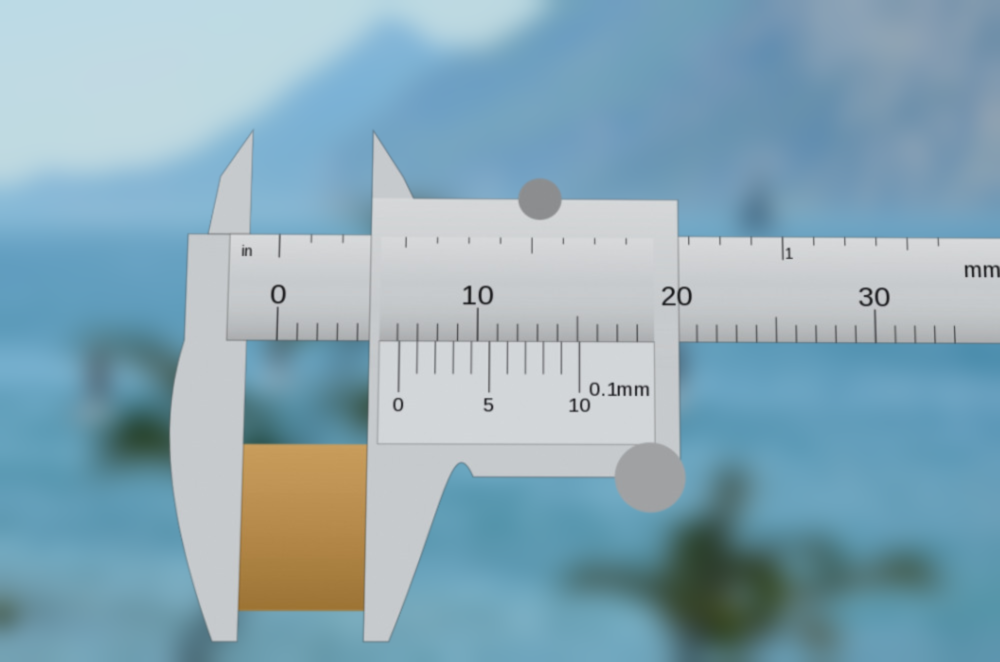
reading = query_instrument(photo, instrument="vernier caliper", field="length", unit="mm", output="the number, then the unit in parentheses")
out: 6.1 (mm)
